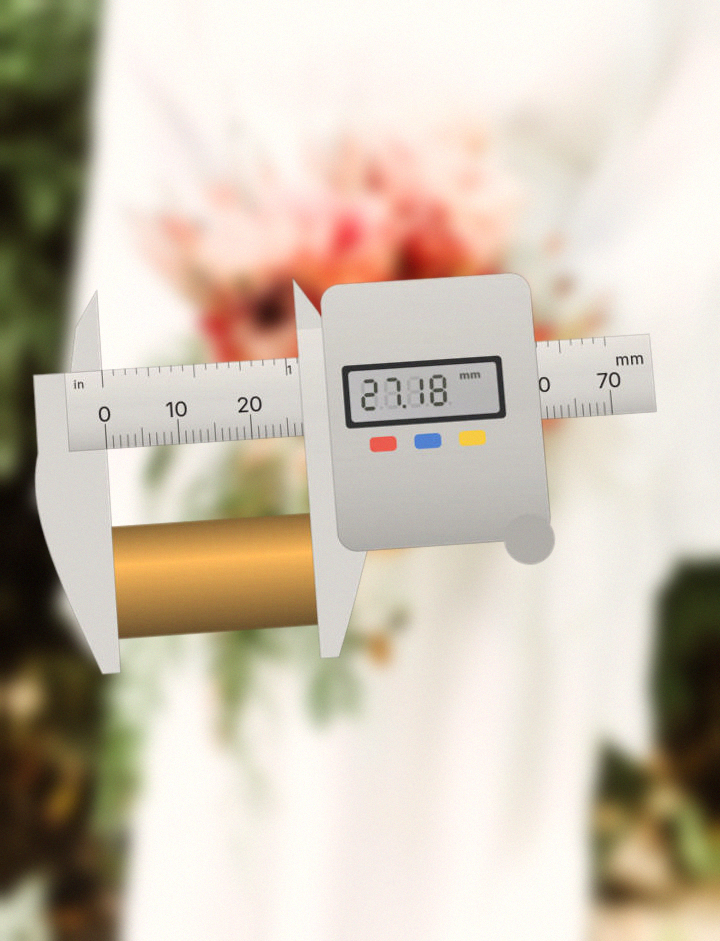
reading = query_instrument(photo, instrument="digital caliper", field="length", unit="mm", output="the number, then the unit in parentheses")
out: 27.18 (mm)
